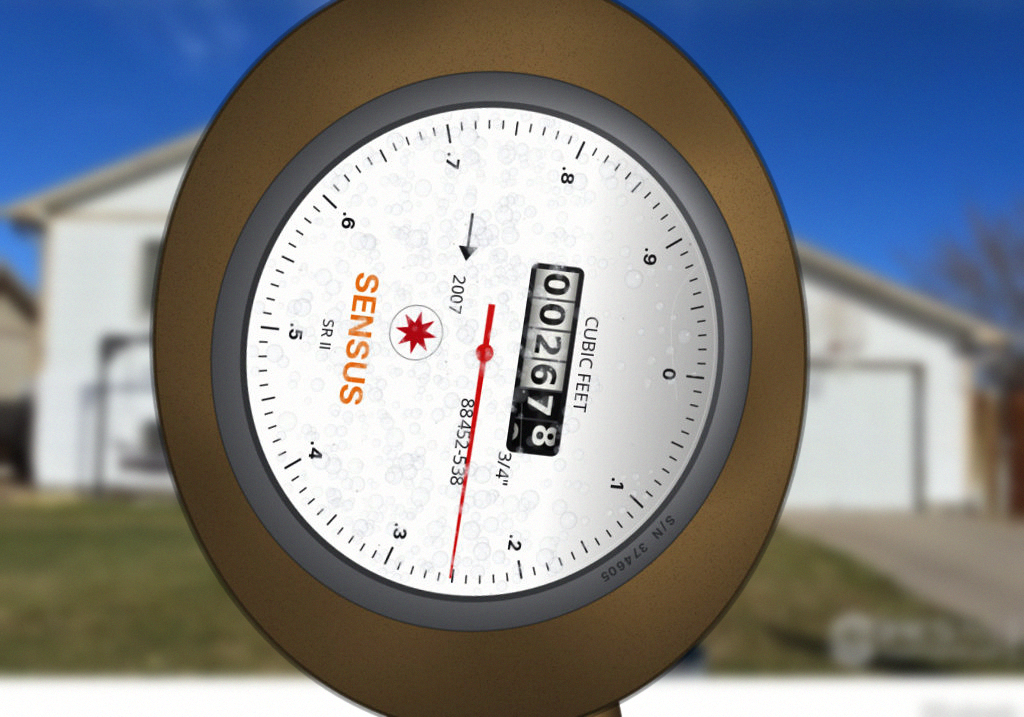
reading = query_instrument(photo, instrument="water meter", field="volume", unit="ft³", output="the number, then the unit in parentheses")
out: 2678.25 (ft³)
